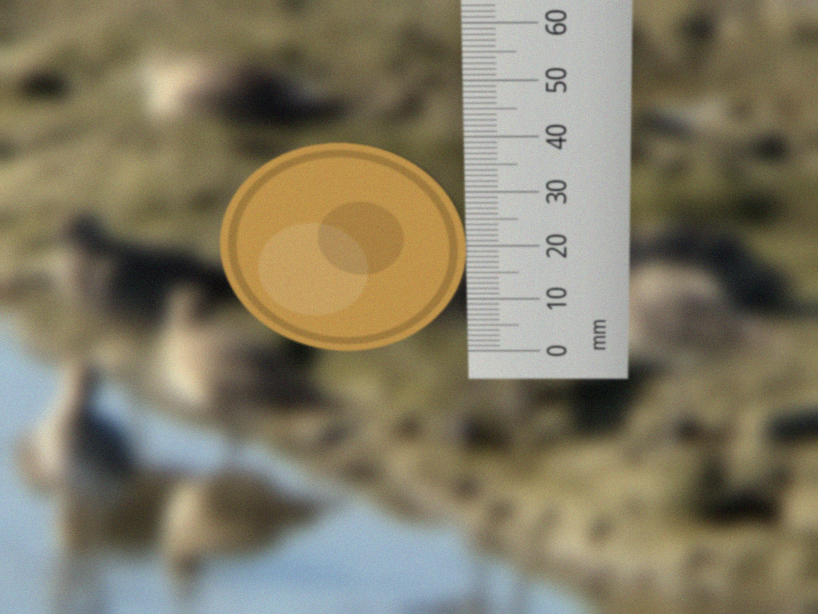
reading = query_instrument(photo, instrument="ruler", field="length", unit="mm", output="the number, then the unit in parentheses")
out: 39 (mm)
